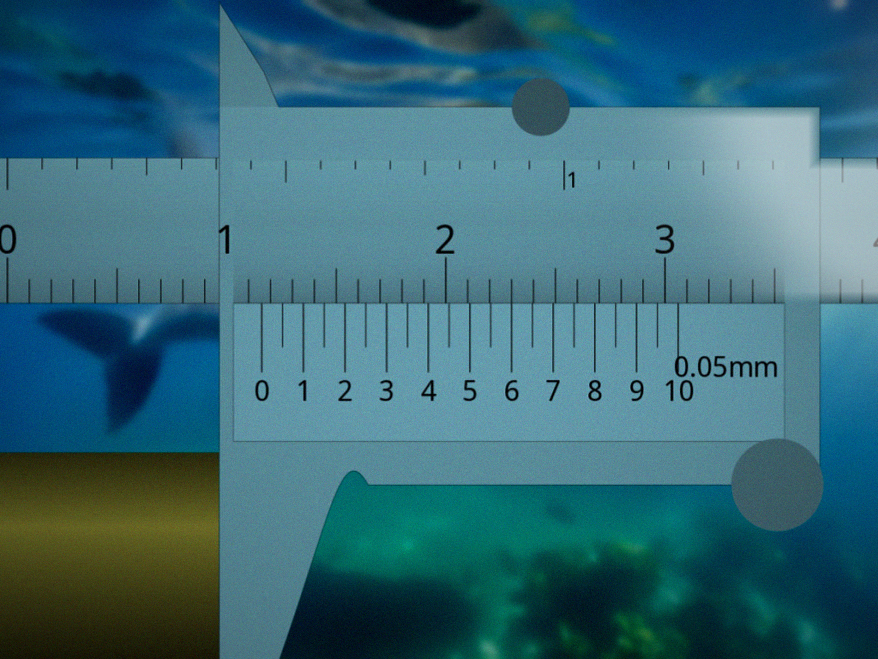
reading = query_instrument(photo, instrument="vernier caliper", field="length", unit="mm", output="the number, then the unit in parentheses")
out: 11.60 (mm)
